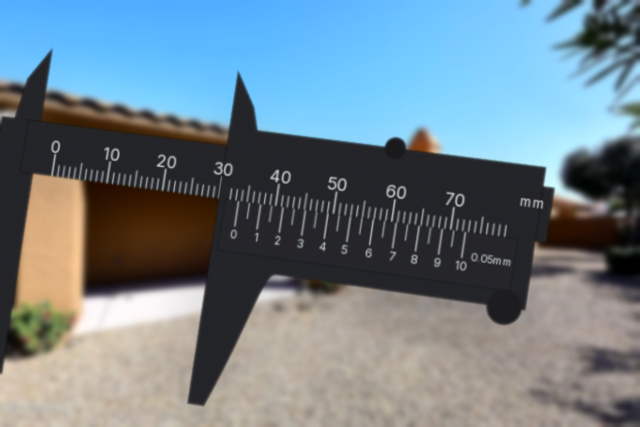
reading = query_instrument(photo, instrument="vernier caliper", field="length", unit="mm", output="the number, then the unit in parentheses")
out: 33.5 (mm)
